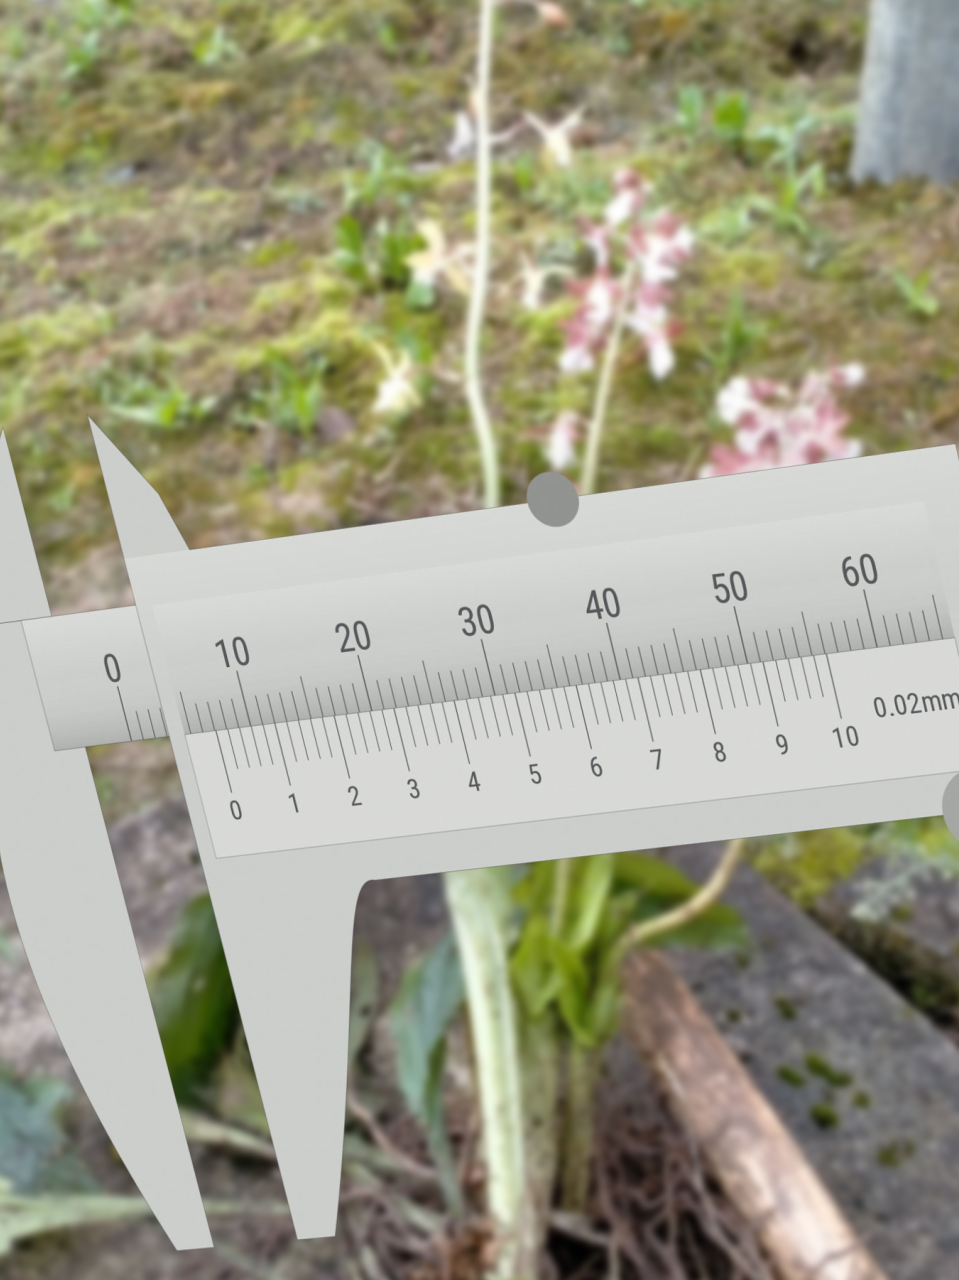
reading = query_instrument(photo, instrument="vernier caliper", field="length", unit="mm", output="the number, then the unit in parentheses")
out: 7.1 (mm)
